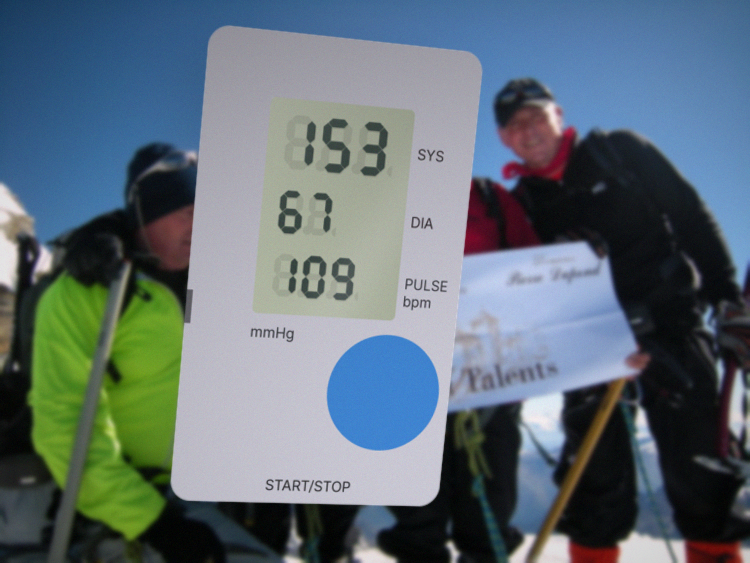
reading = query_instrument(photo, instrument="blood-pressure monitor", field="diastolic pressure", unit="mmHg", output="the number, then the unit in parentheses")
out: 67 (mmHg)
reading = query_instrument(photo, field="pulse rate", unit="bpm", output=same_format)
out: 109 (bpm)
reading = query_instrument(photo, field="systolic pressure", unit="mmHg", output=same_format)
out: 153 (mmHg)
